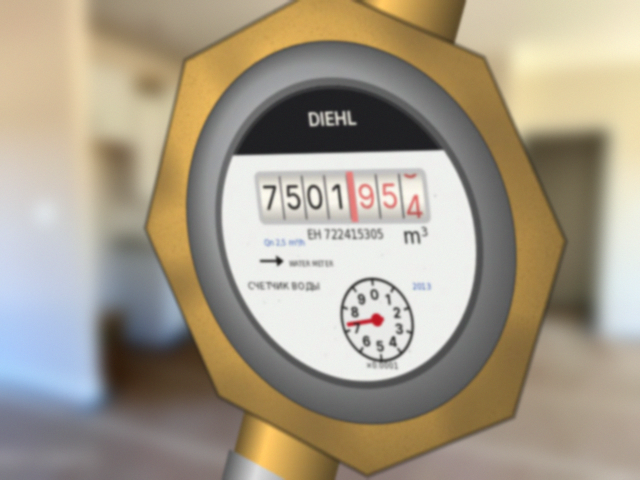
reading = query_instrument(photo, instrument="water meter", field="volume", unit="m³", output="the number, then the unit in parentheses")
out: 7501.9537 (m³)
